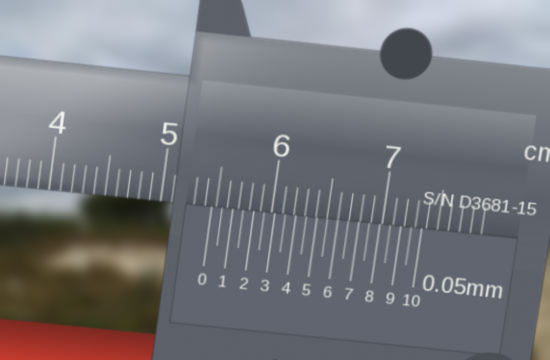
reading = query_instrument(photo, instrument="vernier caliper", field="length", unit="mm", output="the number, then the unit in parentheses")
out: 54.6 (mm)
